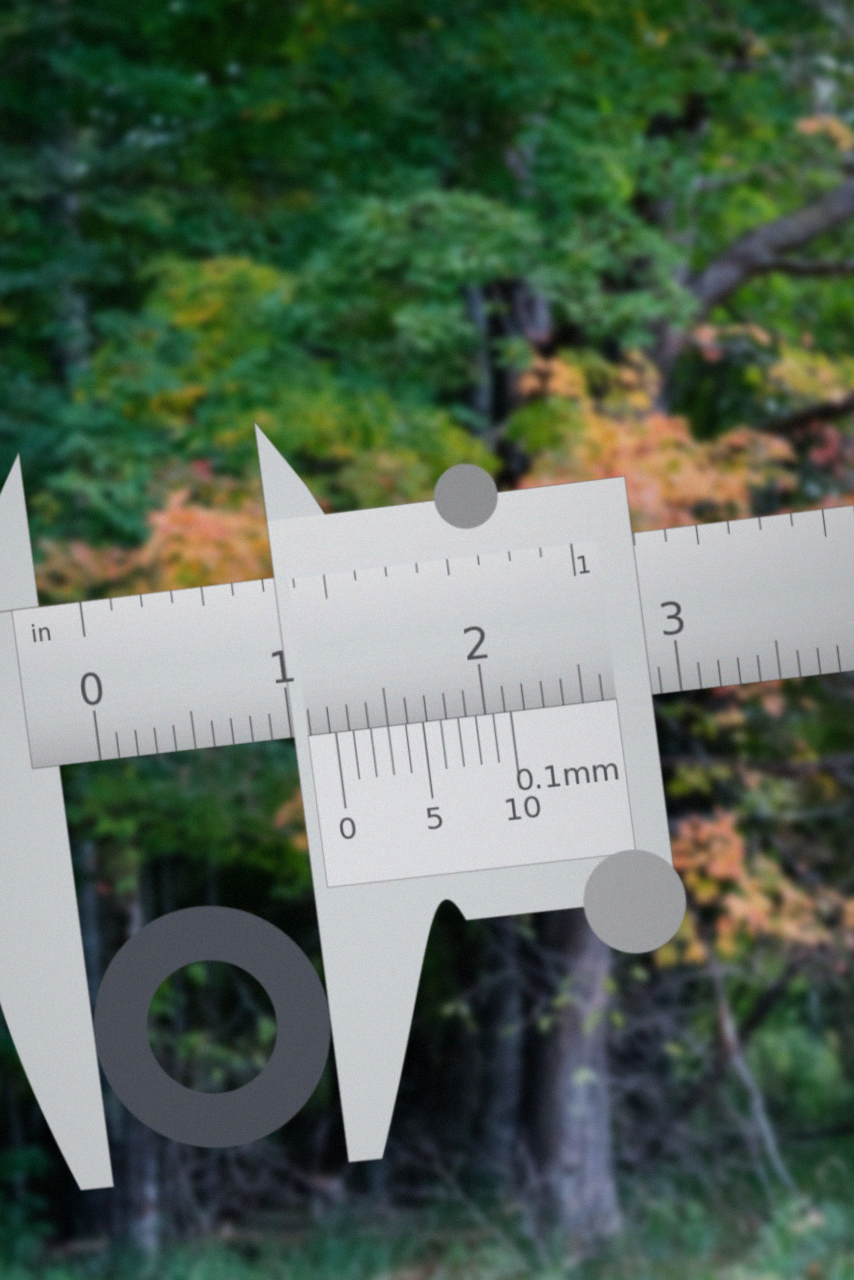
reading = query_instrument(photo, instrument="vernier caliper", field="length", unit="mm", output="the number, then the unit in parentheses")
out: 12.3 (mm)
